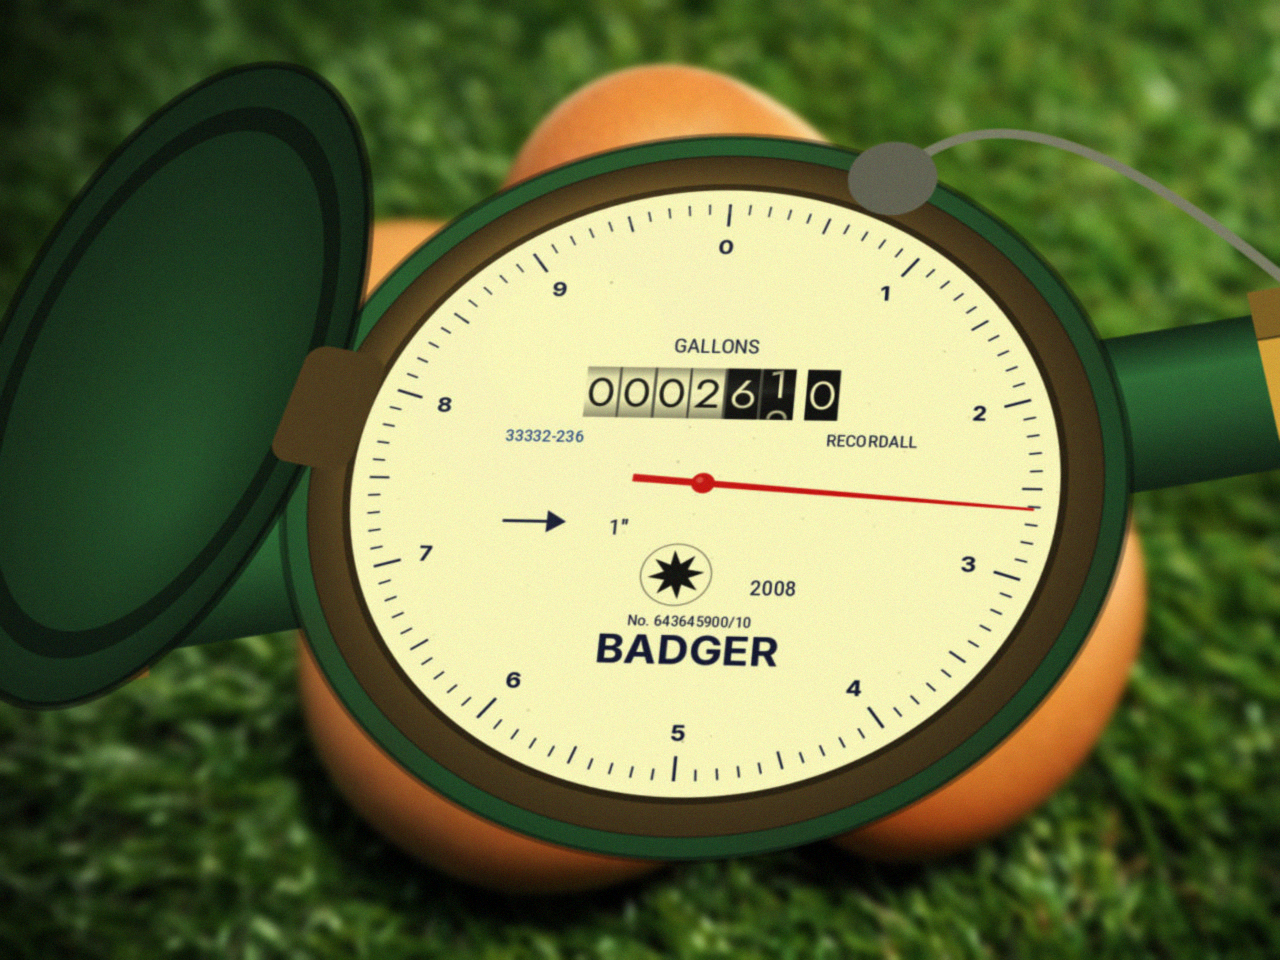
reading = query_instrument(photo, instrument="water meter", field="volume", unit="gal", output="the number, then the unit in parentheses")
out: 2612.6 (gal)
